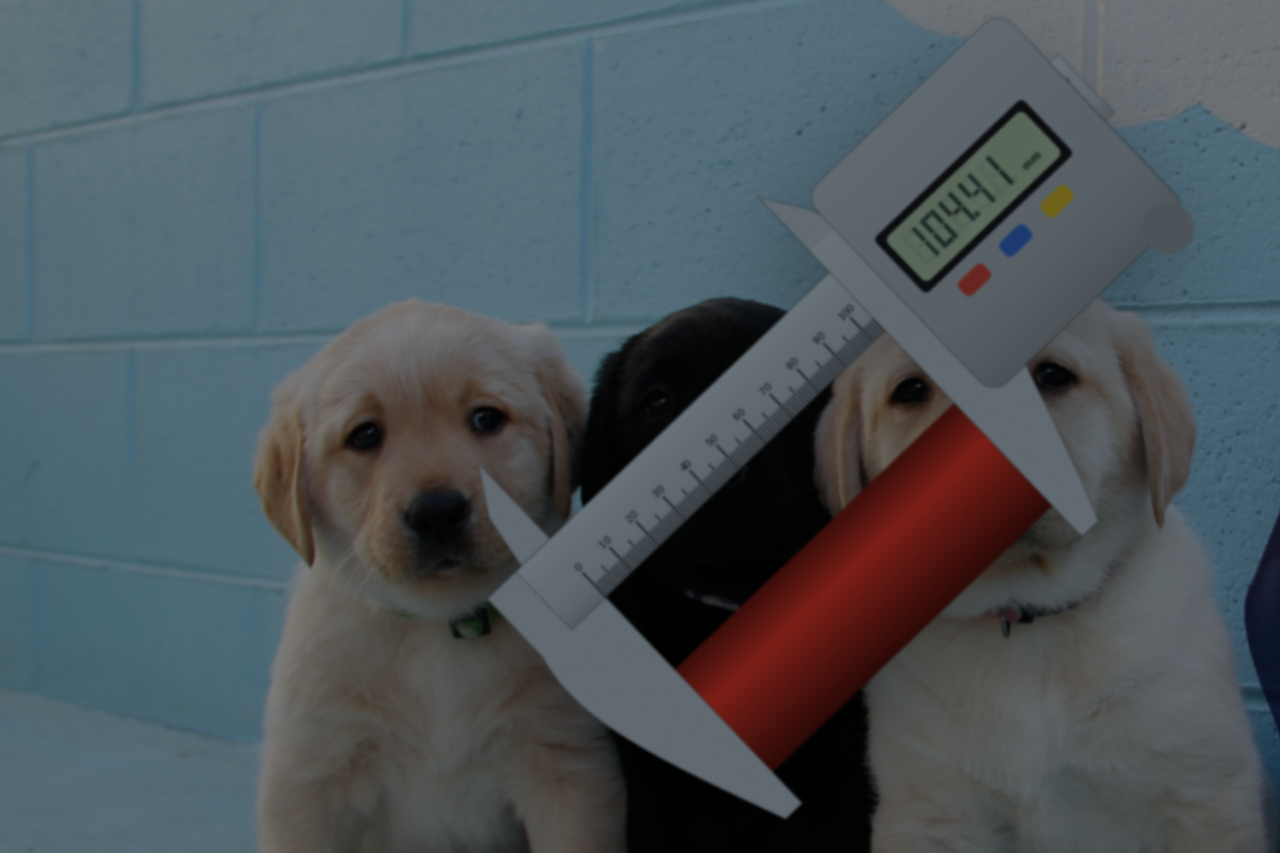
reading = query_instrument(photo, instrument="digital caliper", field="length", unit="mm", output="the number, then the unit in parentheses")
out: 104.41 (mm)
